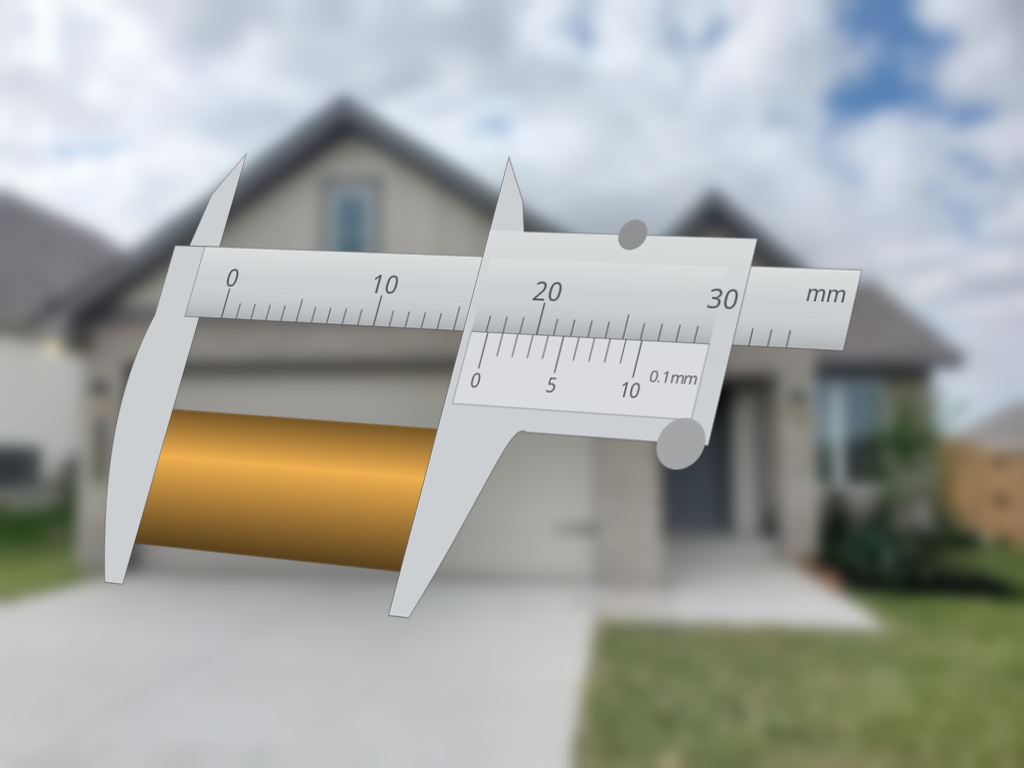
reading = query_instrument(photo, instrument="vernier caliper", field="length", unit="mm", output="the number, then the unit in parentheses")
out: 17.1 (mm)
